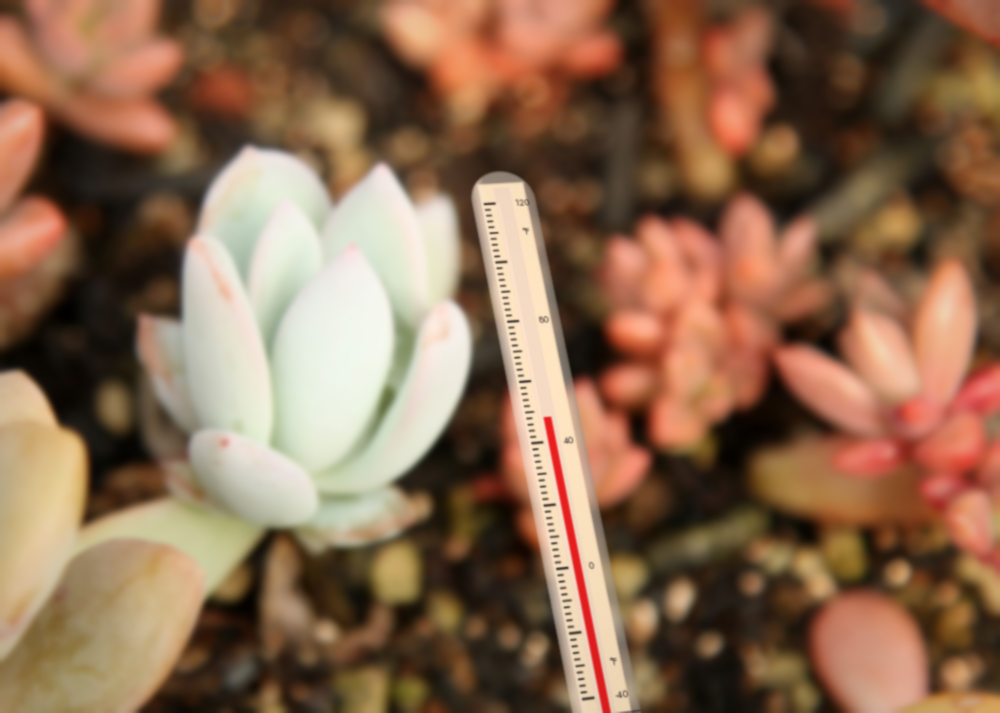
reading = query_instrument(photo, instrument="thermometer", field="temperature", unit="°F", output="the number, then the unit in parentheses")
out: 48 (°F)
